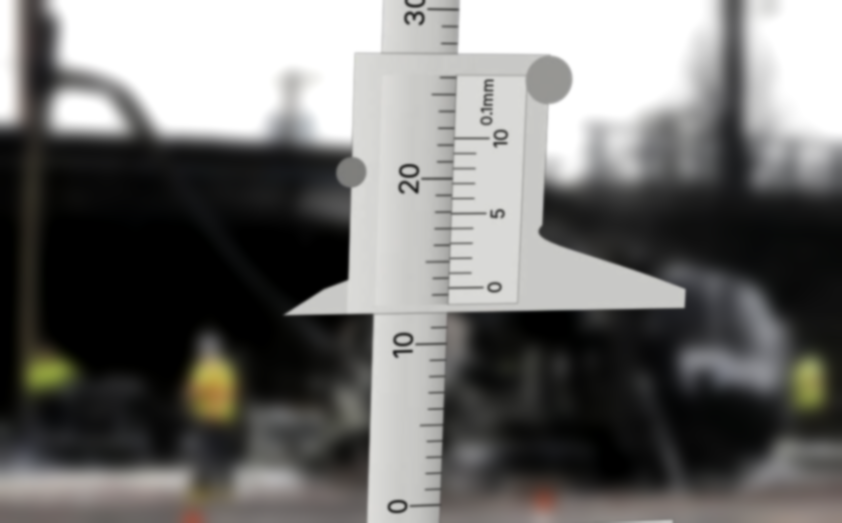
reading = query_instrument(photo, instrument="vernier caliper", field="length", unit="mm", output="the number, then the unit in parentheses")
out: 13.4 (mm)
